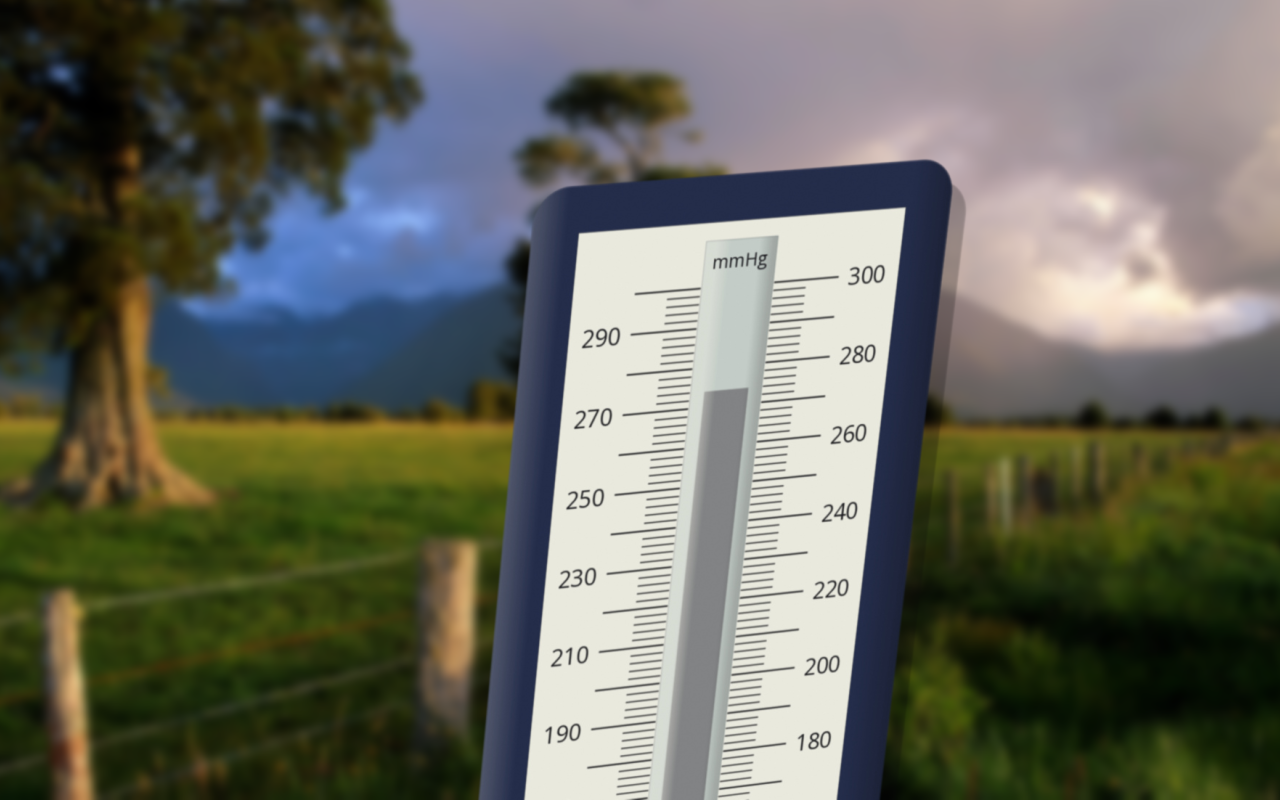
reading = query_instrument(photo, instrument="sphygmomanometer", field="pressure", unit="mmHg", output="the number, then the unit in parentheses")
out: 274 (mmHg)
